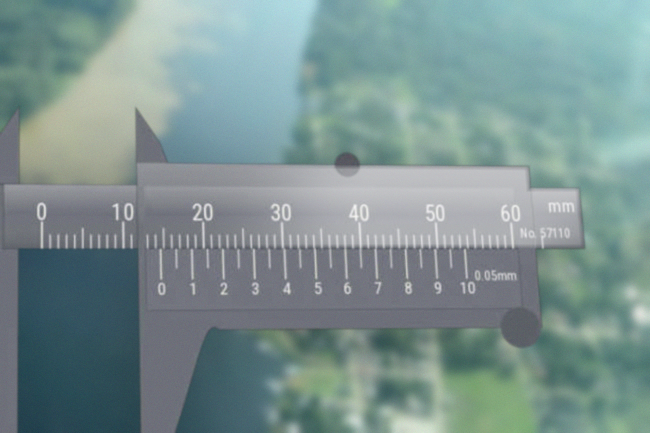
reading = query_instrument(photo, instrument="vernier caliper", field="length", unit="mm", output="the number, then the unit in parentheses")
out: 14.6 (mm)
